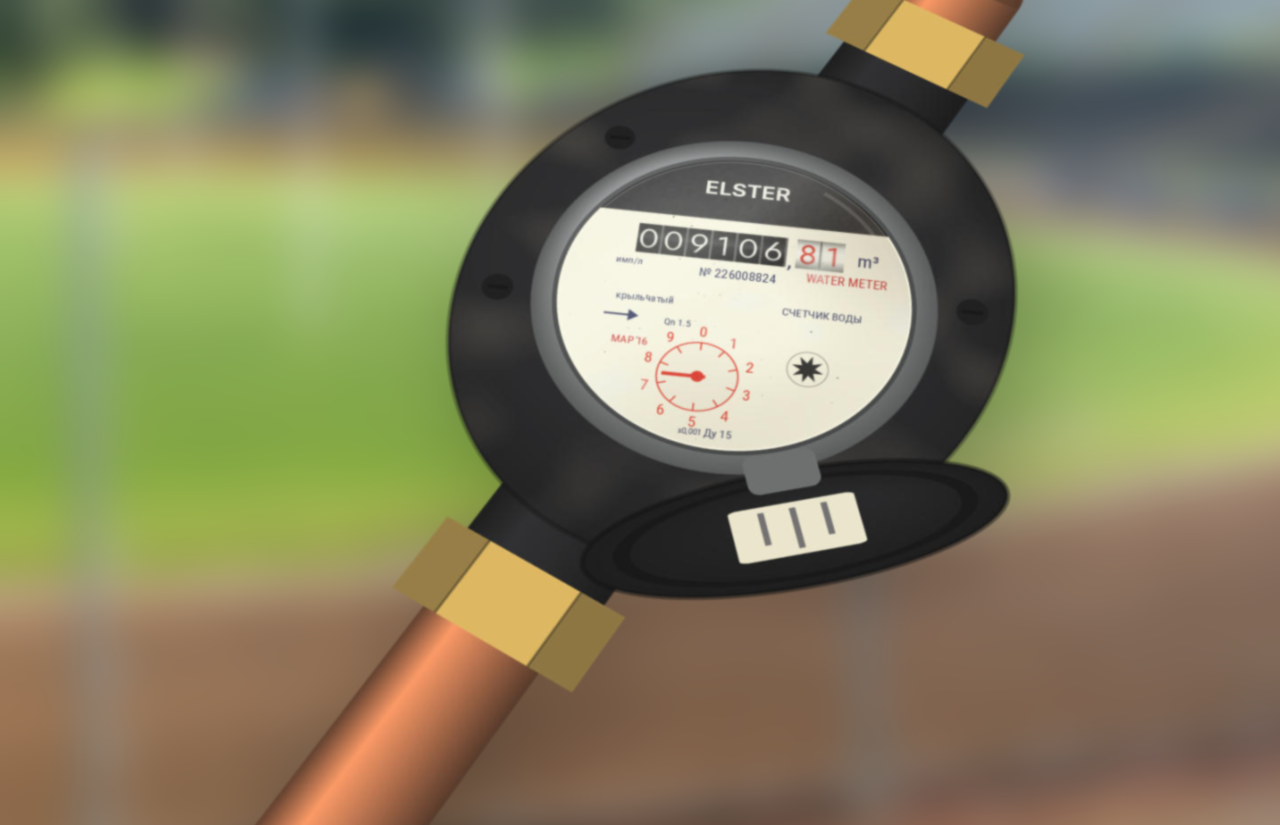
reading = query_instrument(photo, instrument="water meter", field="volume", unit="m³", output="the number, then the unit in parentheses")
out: 9106.817 (m³)
